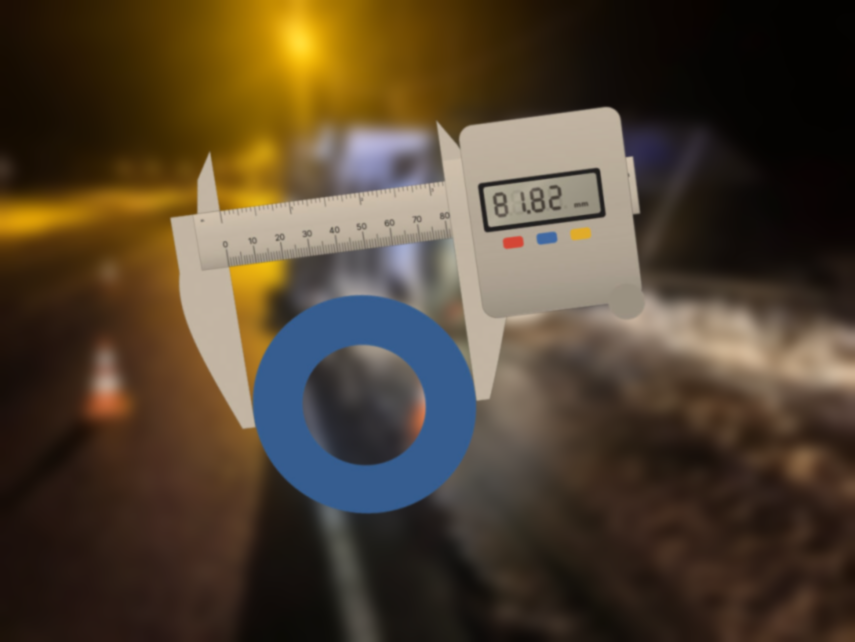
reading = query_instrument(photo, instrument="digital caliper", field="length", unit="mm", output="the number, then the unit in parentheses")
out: 81.82 (mm)
